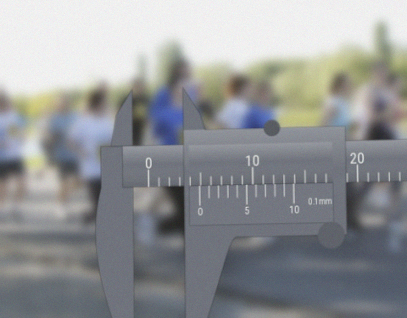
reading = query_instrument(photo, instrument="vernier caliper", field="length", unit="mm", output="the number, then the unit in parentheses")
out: 4.9 (mm)
